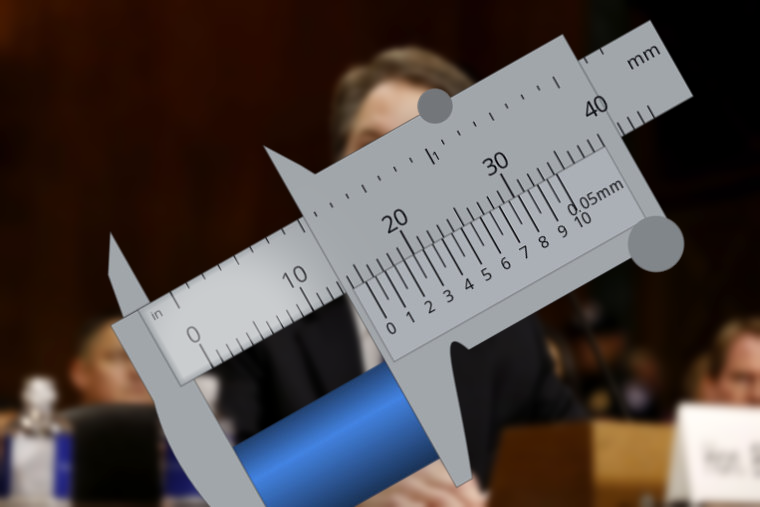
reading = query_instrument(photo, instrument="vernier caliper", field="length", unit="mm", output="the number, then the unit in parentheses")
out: 15.2 (mm)
